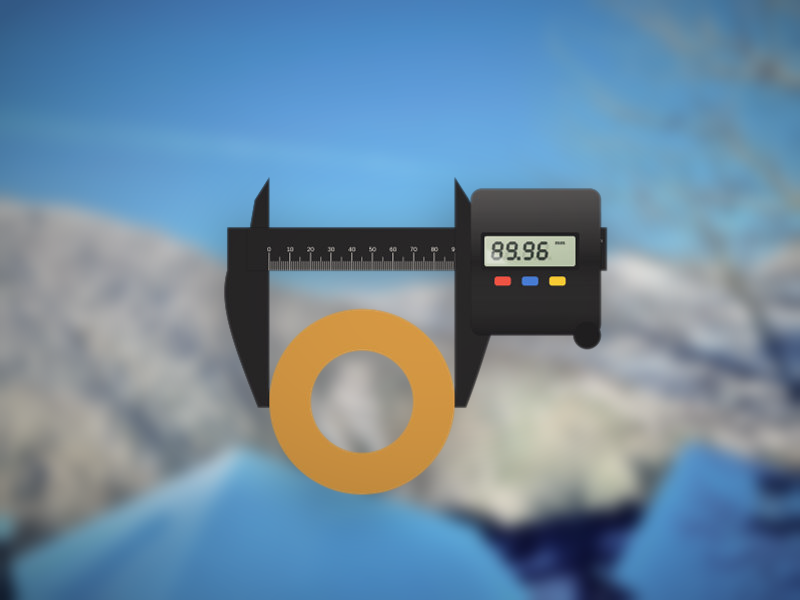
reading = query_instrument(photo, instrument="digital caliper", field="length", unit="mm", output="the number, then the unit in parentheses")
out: 89.96 (mm)
